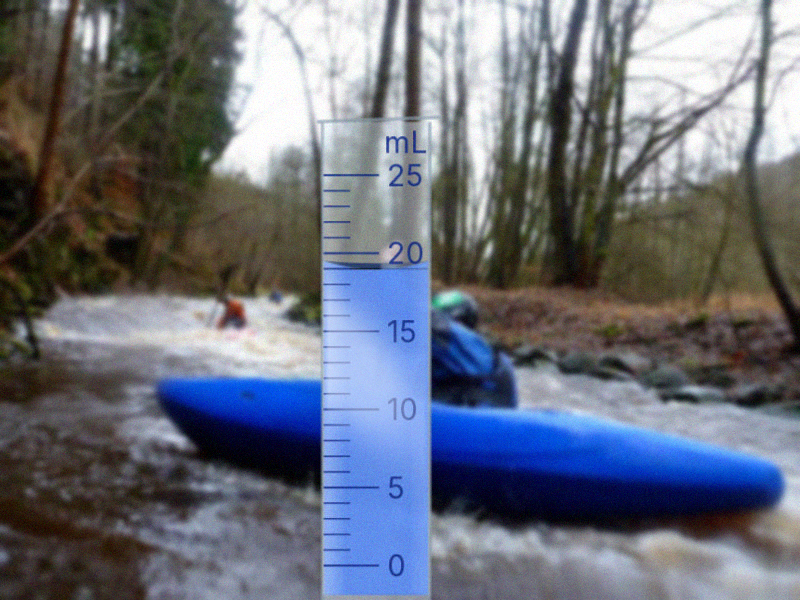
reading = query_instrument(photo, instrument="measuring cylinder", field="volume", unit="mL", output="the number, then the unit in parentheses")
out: 19 (mL)
